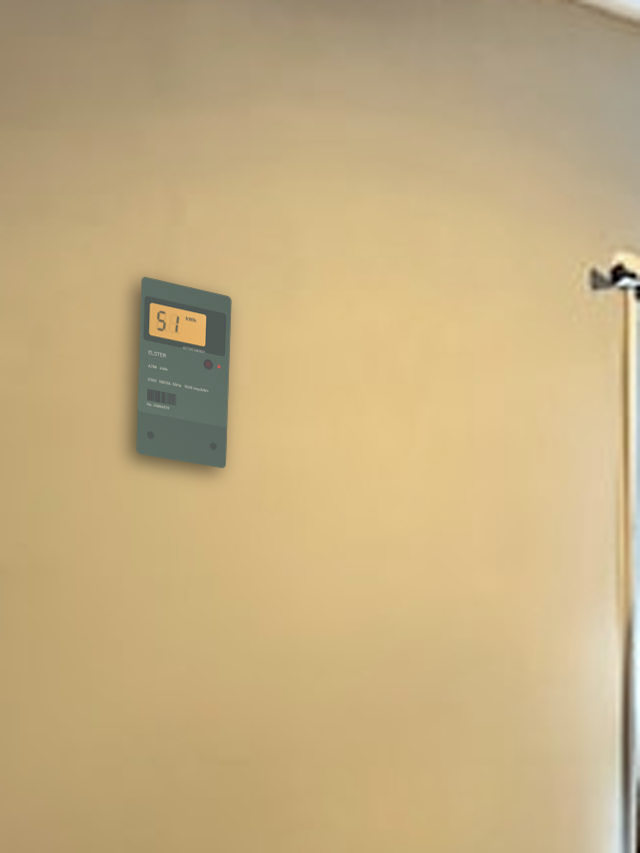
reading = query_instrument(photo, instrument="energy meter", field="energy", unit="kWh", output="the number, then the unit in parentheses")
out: 51 (kWh)
